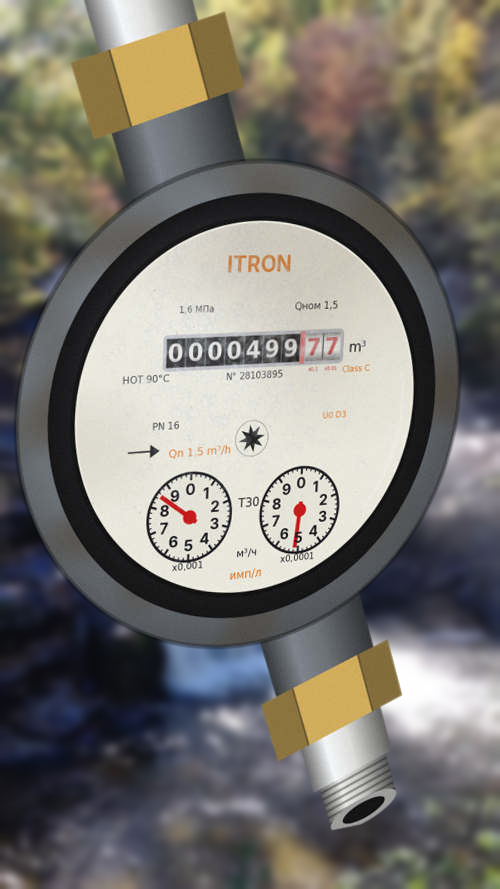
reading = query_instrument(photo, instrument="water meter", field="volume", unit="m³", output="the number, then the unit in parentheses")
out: 499.7785 (m³)
